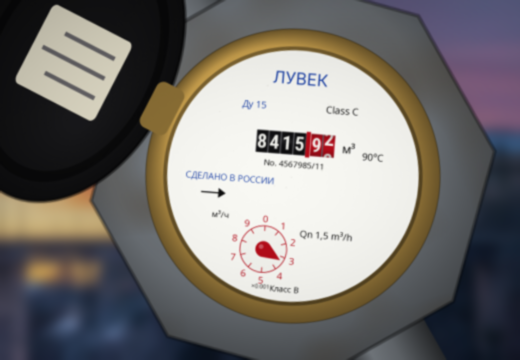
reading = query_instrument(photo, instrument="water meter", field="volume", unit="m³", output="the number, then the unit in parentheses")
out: 8415.923 (m³)
